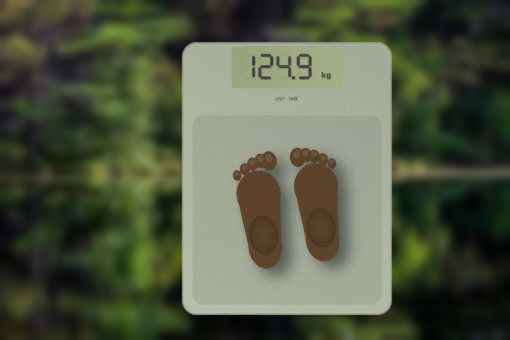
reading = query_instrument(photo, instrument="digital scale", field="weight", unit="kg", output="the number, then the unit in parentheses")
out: 124.9 (kg)
